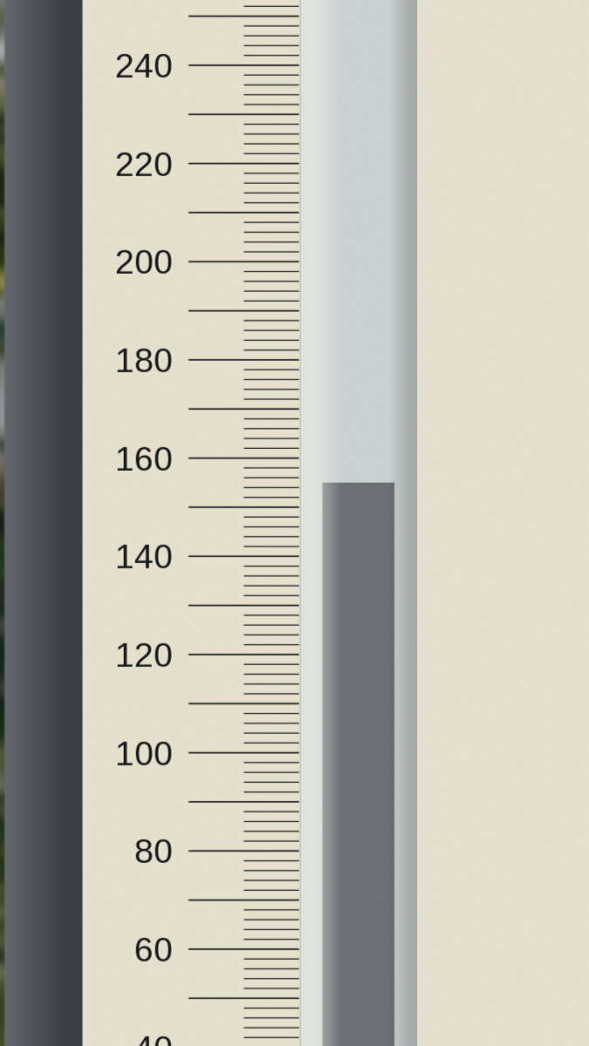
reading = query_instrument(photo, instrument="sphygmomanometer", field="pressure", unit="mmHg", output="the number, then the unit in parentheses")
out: 155 (mmHg)
